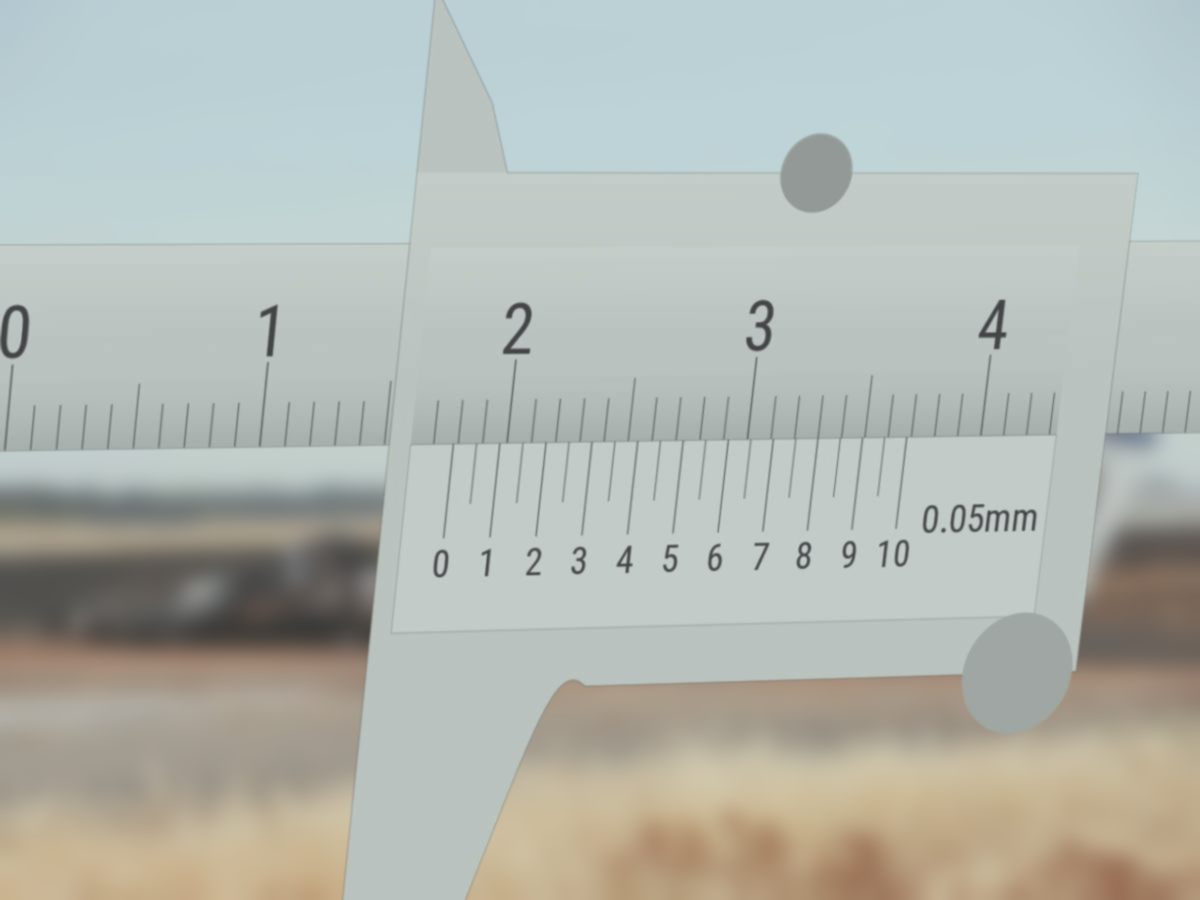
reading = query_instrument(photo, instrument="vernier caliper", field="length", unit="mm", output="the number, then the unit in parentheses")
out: 17.8 (mm)
